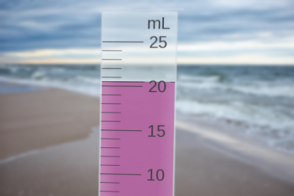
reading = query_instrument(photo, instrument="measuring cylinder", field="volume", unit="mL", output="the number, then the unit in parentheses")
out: 20.5 (mL)
